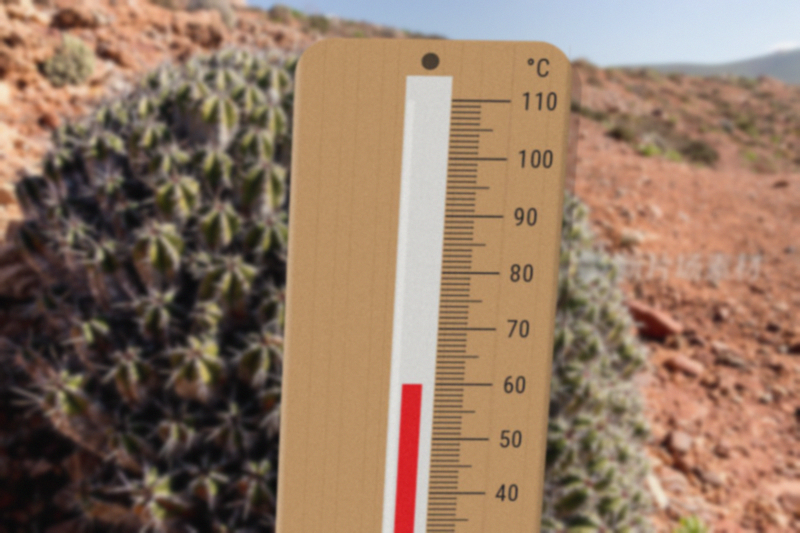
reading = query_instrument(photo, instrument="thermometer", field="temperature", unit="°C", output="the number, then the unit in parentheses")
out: 60 (°C)
